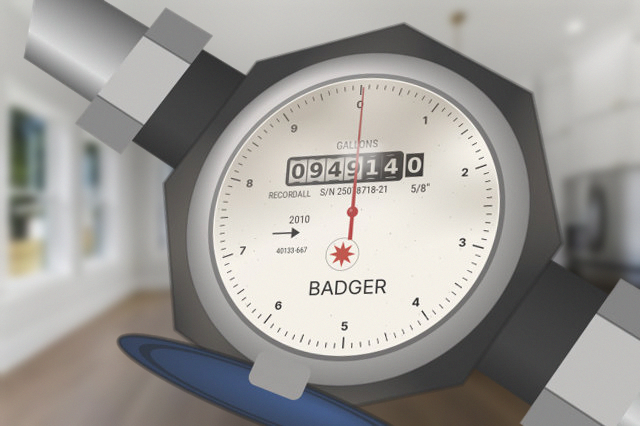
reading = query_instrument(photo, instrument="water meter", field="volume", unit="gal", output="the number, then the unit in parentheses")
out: 949140.0 (gal)
